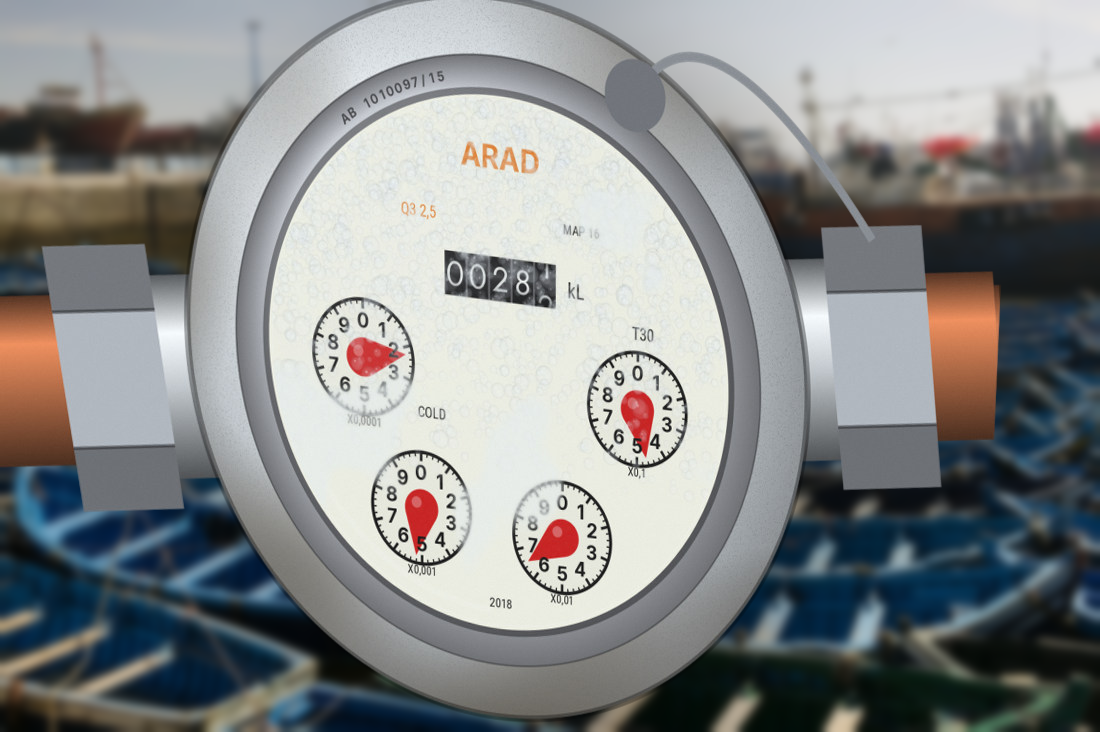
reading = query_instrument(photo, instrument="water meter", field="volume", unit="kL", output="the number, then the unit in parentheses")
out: 281.4652 (kL)
